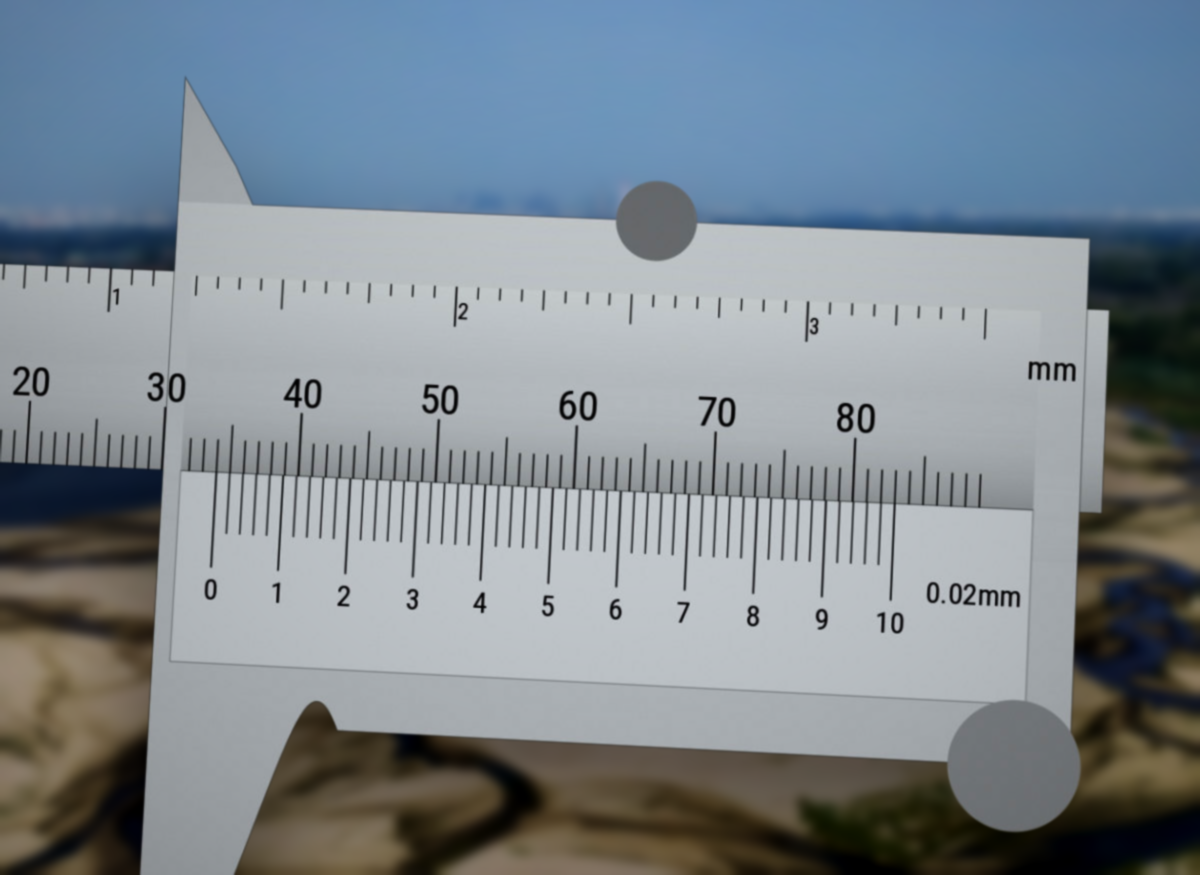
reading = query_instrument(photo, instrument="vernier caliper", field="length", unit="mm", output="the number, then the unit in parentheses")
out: 34.0 (mm)
